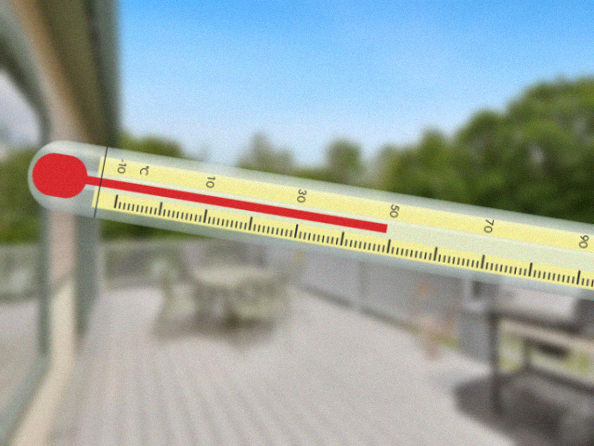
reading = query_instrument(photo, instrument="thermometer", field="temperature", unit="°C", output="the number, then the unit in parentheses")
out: 49 (°C)
